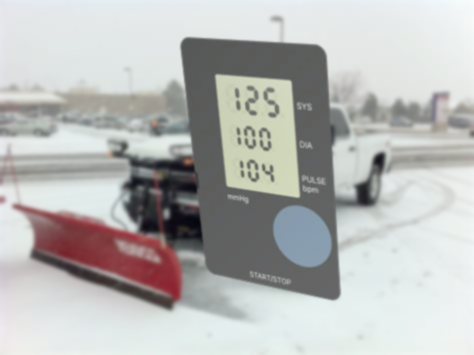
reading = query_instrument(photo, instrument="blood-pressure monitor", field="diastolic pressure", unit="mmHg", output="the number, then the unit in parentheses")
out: 100 (mmHg)
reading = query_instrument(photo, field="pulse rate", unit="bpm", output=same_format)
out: 104 (bpm)
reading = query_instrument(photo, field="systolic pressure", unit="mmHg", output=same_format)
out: 125 (mmHg)
